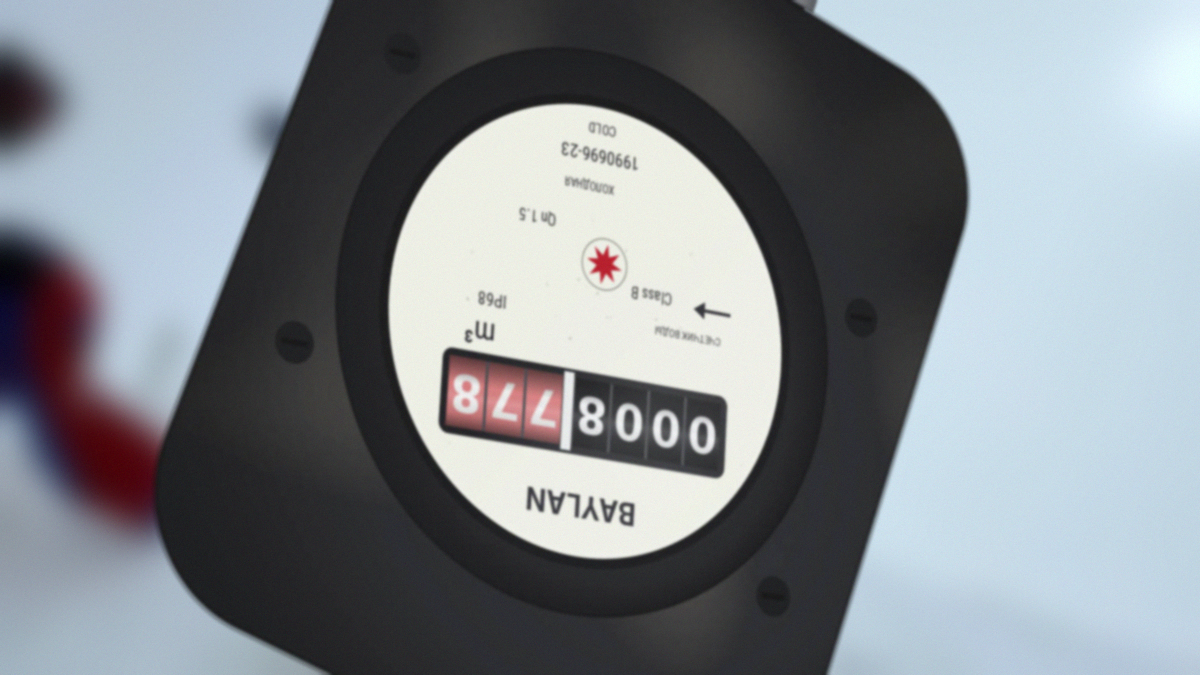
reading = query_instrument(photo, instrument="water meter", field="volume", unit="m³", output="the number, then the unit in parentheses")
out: 8.778 (m³)
